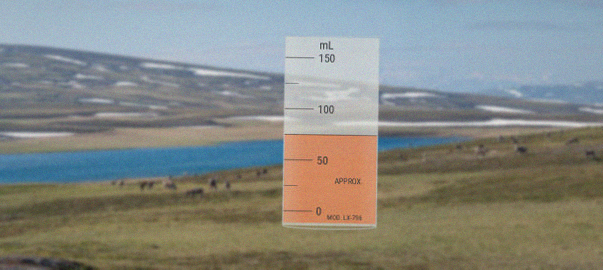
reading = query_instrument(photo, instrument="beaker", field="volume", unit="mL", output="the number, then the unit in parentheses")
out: 75 (mL)
